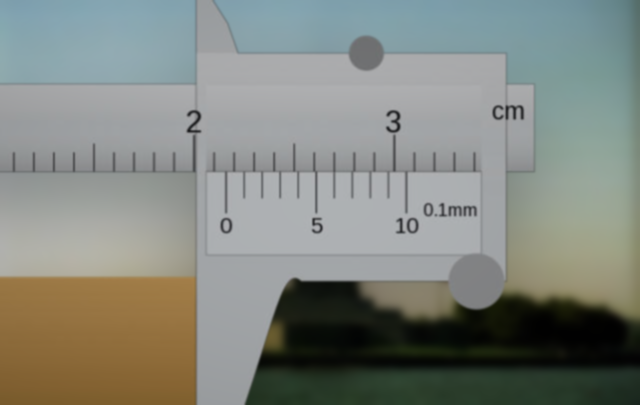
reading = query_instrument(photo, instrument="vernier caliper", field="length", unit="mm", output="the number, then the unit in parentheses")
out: 21.6 (mm)
